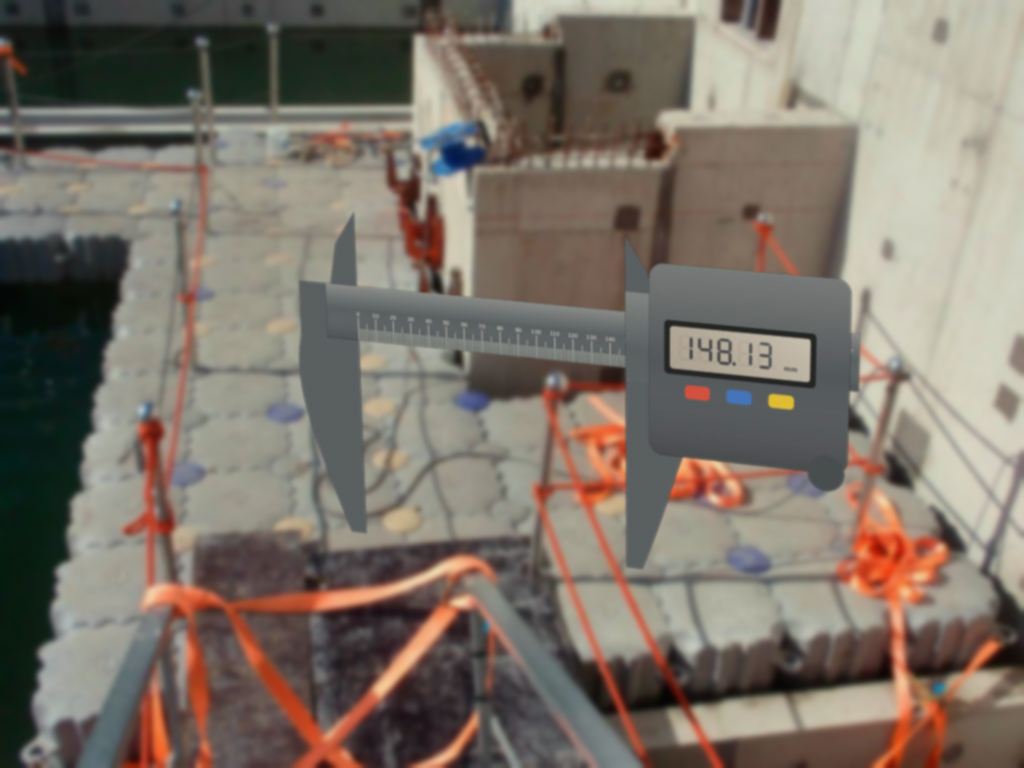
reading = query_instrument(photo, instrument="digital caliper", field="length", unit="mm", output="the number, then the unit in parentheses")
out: 148.13 (mm)
